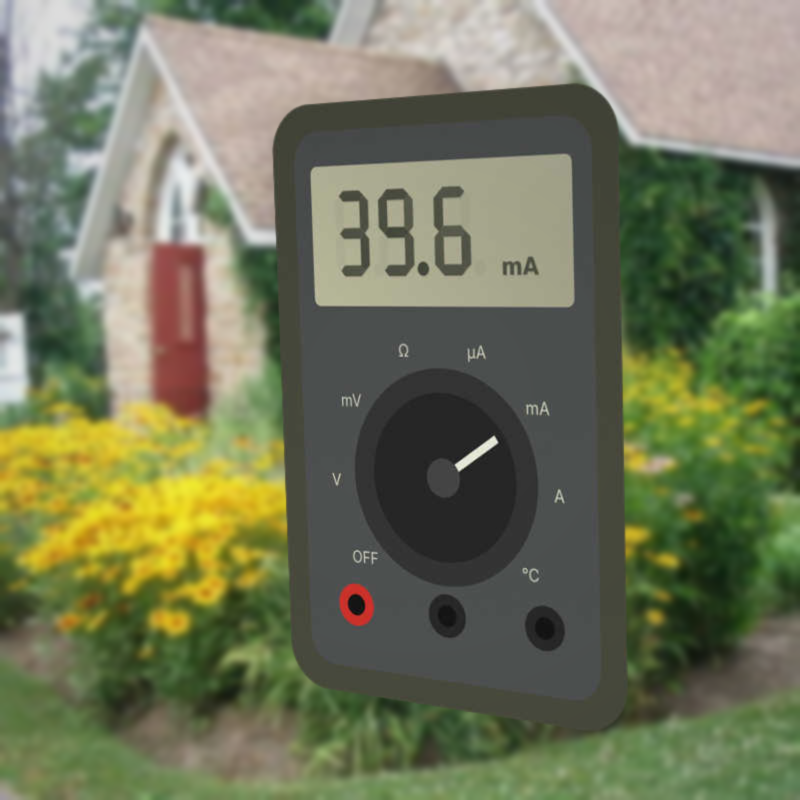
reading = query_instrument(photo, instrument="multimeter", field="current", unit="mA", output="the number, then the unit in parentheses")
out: 39.6 (mA)
